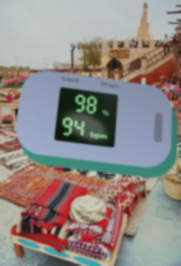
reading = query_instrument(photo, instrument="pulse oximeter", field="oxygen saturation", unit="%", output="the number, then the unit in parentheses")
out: 98 (%)
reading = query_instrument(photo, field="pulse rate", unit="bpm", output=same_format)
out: 94 (bpm)
